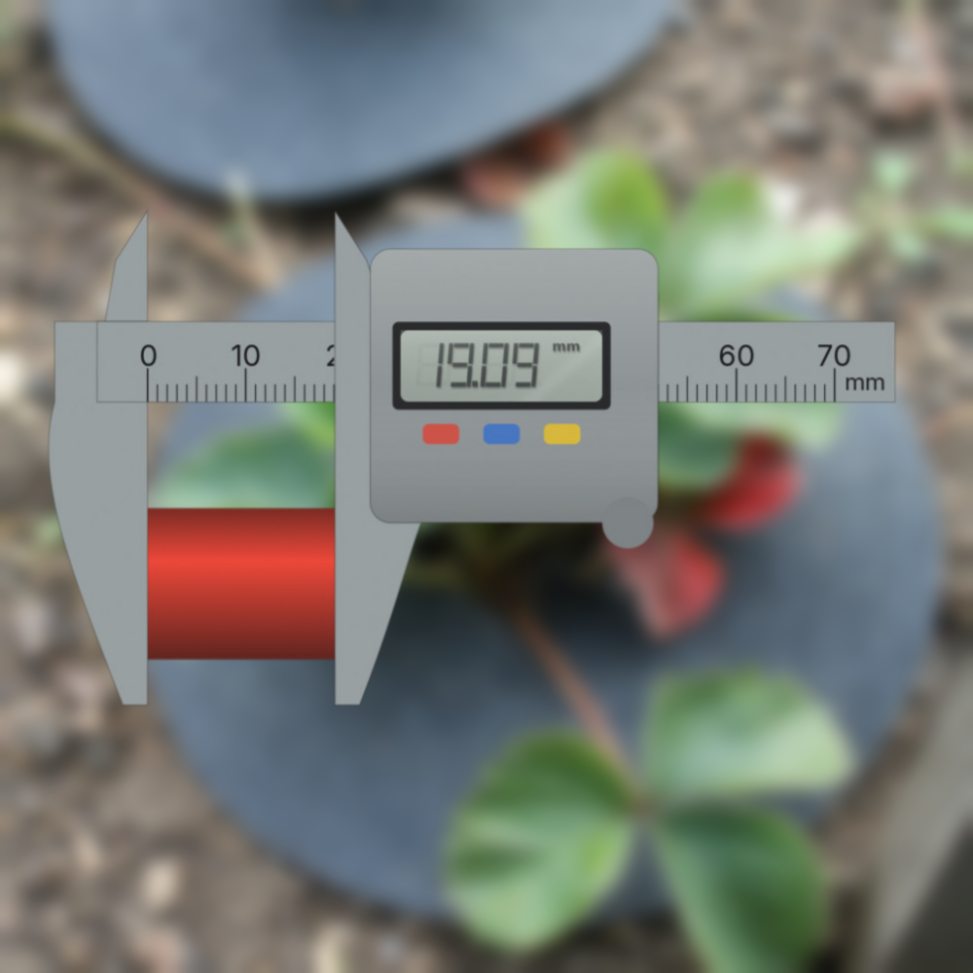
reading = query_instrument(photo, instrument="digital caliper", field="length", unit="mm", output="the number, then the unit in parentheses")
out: 19.09 (mm)
